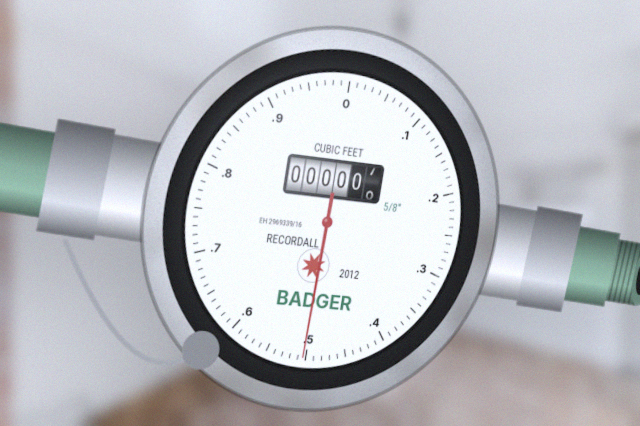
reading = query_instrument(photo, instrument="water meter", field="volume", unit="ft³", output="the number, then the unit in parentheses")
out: 7.50 (ft³)
